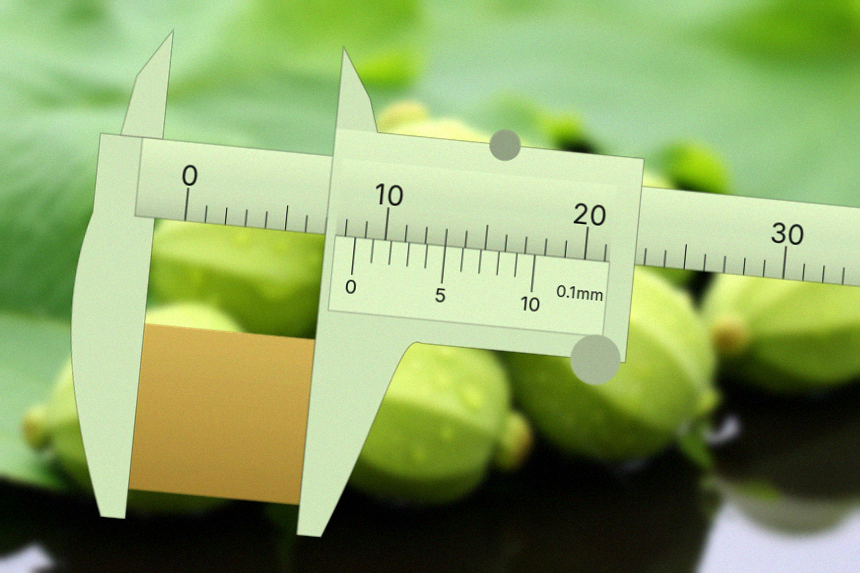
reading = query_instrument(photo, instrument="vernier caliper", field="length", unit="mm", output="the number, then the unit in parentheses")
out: 8.5 (mm)
